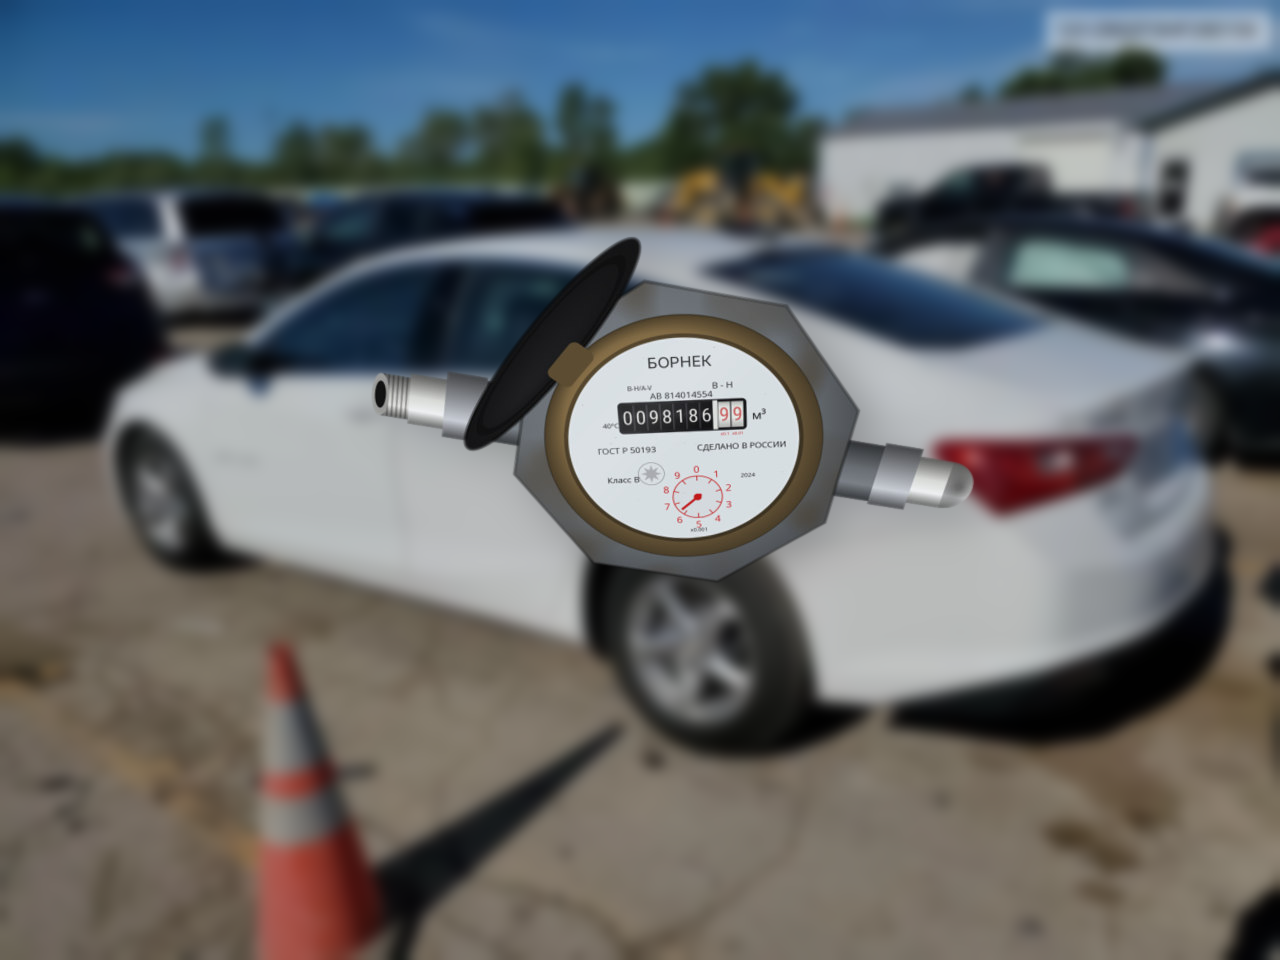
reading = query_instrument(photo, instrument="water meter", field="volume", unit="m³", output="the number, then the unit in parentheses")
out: 98186.996 (m³)
